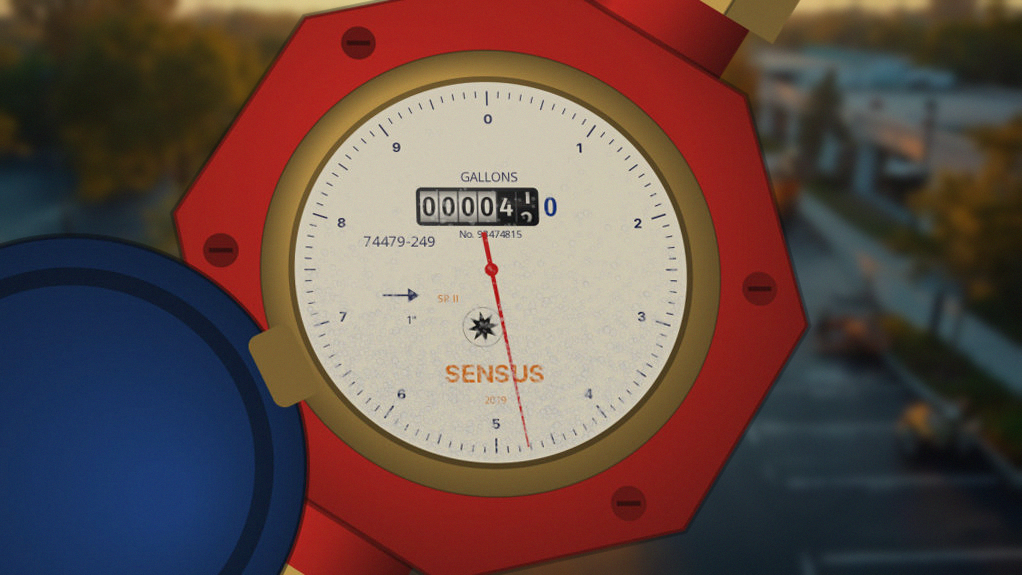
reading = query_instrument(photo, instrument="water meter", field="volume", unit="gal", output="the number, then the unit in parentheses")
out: 414.7 (gal)
